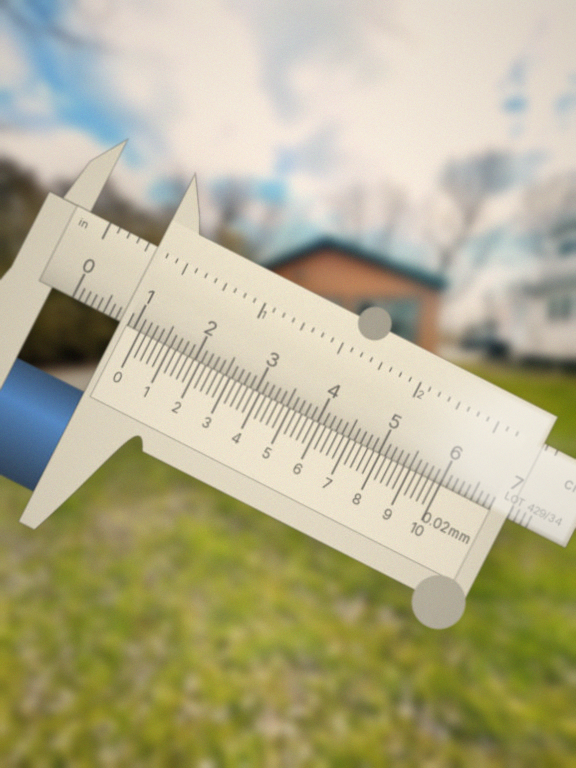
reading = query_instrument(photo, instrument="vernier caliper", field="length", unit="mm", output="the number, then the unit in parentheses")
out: 11.0 (mm)
